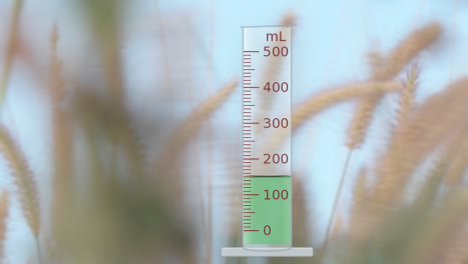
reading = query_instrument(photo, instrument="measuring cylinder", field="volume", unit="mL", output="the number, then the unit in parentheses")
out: 150 (mL)
